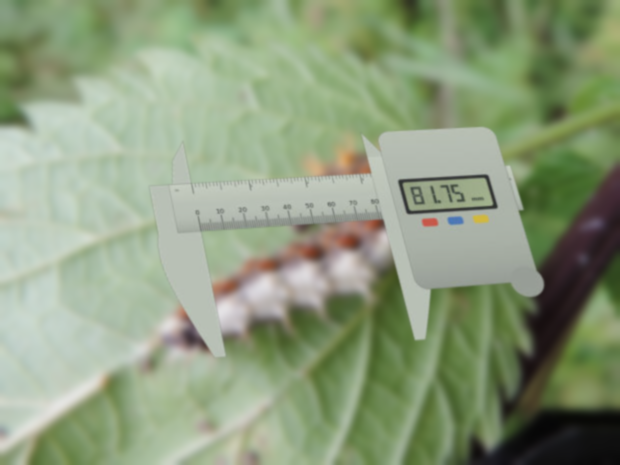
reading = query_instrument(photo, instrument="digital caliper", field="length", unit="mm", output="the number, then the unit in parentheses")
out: 81.75 (mm)
